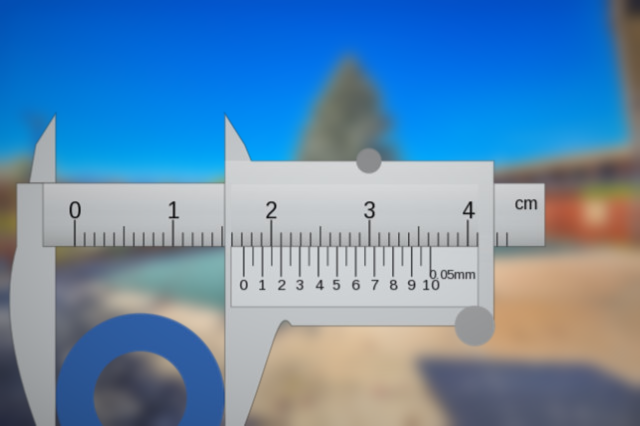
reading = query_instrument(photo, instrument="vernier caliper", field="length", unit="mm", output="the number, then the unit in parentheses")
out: 17.2 (mm)
